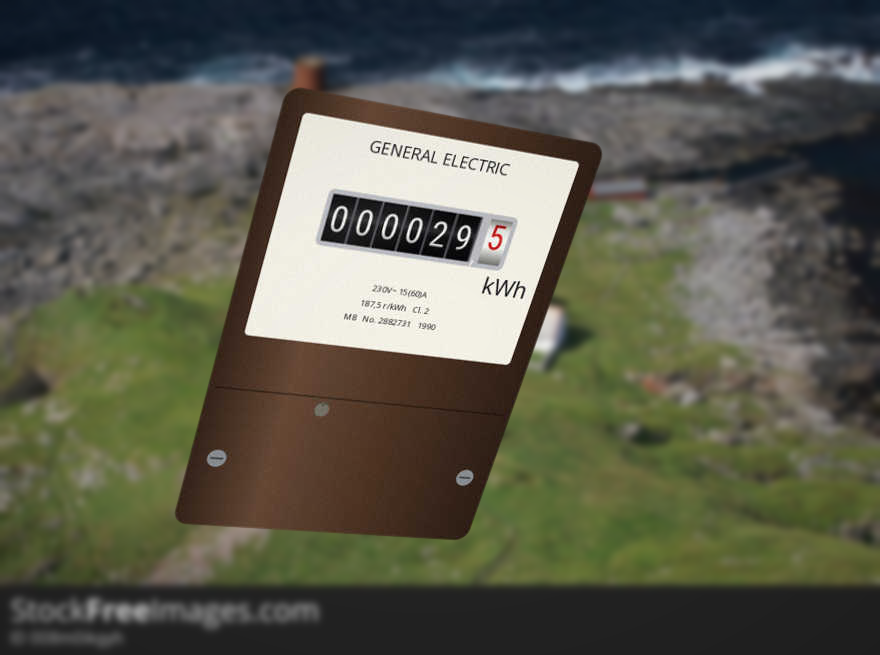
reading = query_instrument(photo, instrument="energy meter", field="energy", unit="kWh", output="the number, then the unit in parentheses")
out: 29.5 (kWh)
